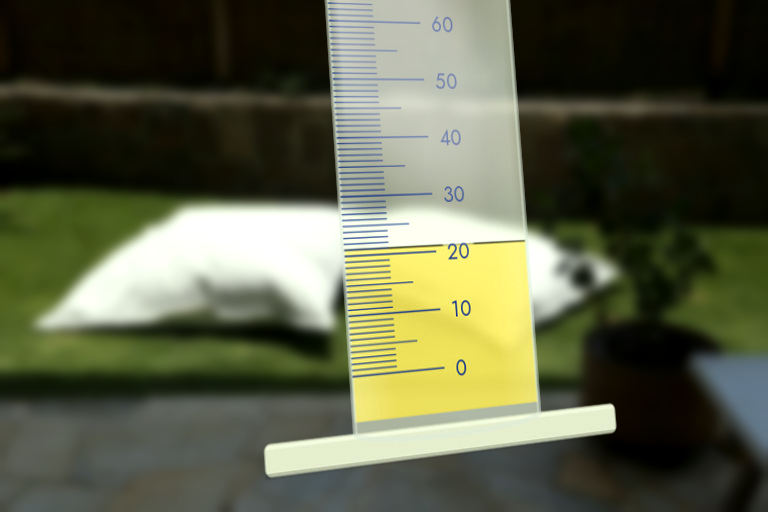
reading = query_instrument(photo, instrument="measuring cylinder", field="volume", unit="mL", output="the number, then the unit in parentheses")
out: 21 (mL)
